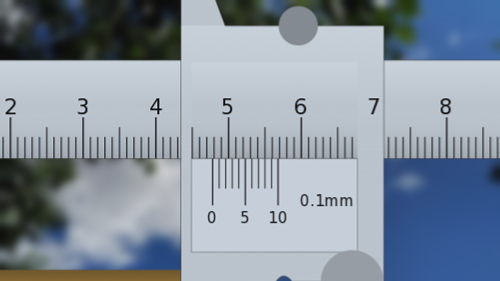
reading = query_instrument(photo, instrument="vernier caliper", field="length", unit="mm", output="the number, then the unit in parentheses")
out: 47.8 (mm)
